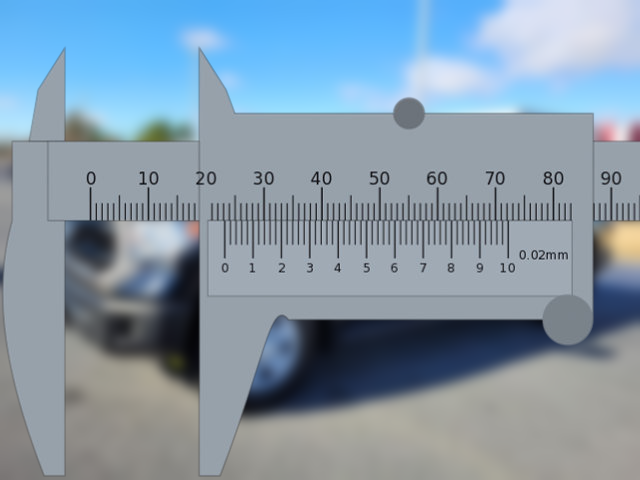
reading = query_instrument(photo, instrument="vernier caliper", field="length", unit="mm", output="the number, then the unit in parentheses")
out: 23.2 (mm)
